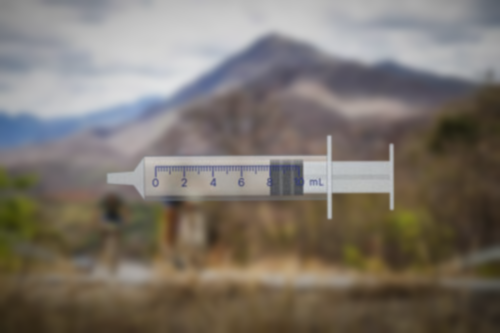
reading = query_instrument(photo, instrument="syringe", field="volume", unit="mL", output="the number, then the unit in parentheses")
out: 8 (mL)
